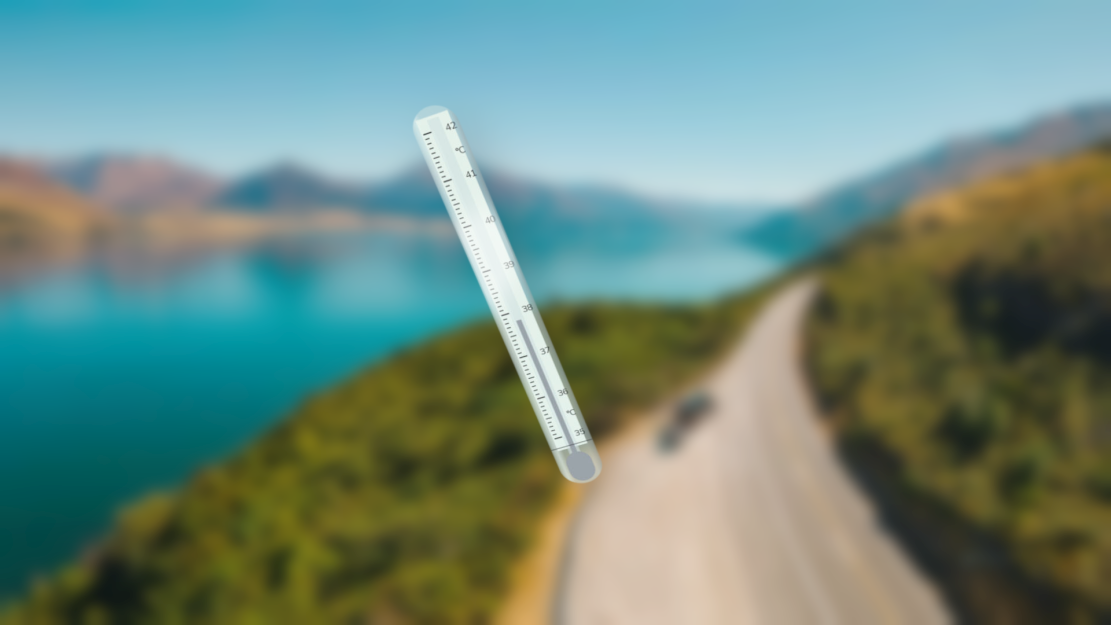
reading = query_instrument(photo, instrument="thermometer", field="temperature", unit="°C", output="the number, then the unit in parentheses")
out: 37.8 (°C)
